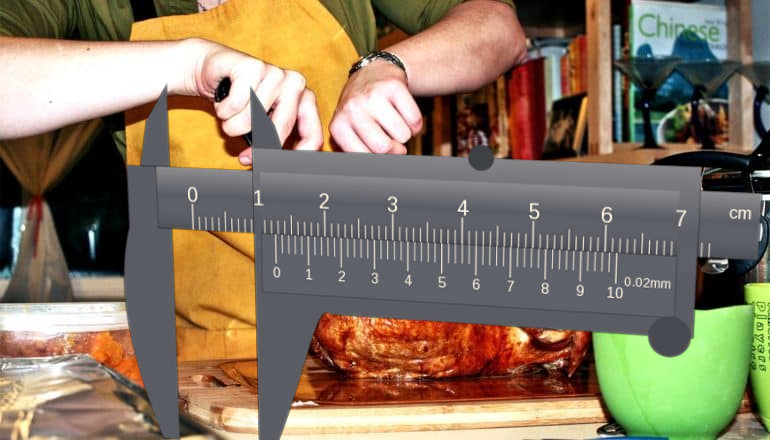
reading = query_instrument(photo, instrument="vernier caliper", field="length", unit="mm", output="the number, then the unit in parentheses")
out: 12.6 (mm)
